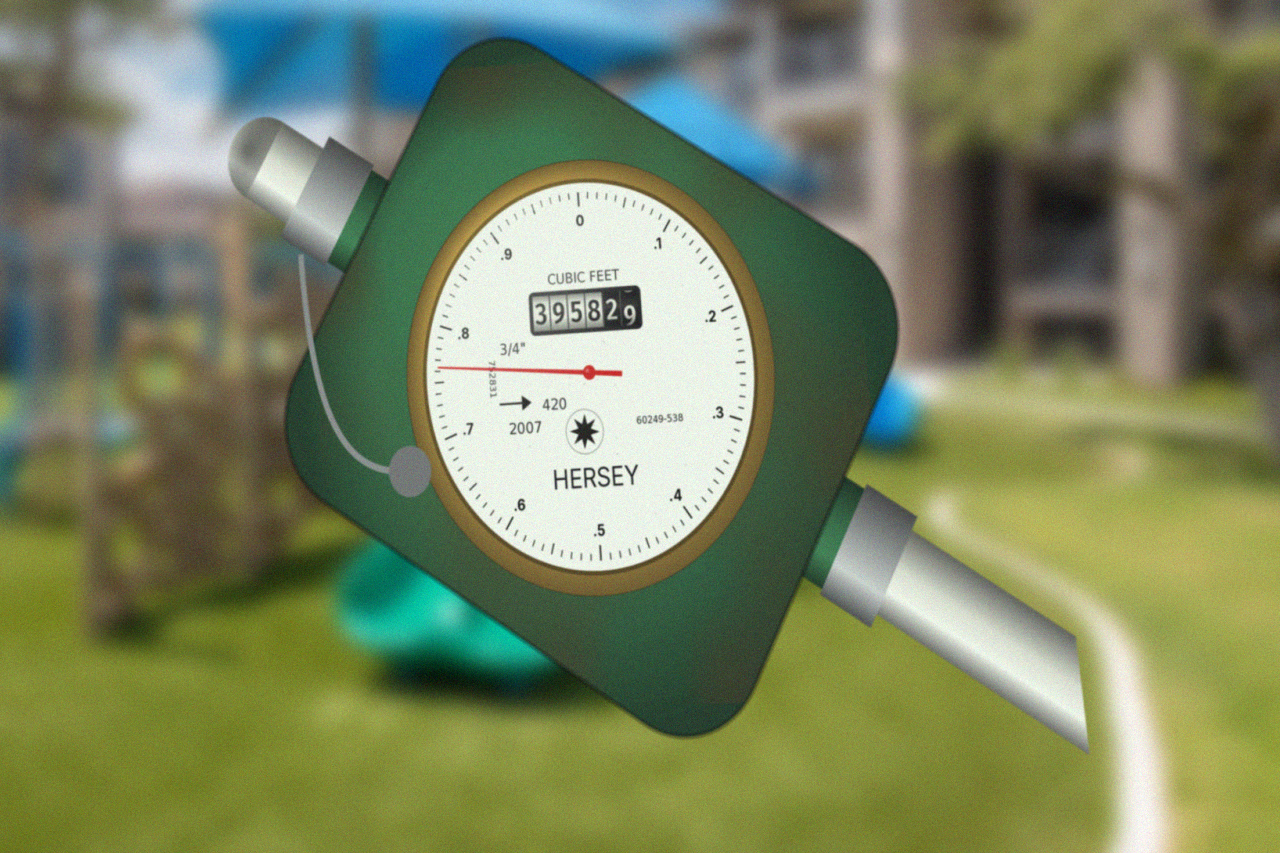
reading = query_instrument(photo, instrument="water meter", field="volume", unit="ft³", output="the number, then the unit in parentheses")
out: 395828.76 (ft³)
